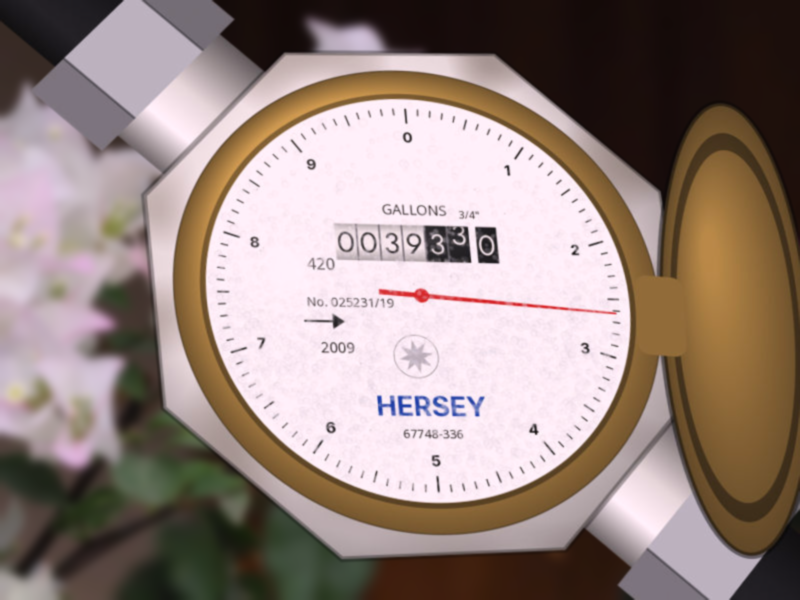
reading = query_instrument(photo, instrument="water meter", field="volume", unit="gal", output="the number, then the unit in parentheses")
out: 39332.6 (gal)
